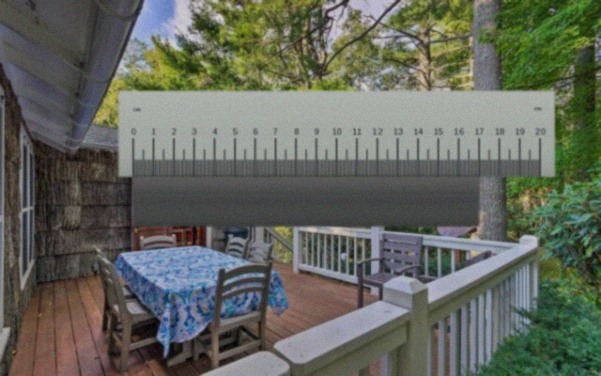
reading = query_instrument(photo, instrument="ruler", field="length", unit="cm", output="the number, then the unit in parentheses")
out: 17 (cm)
